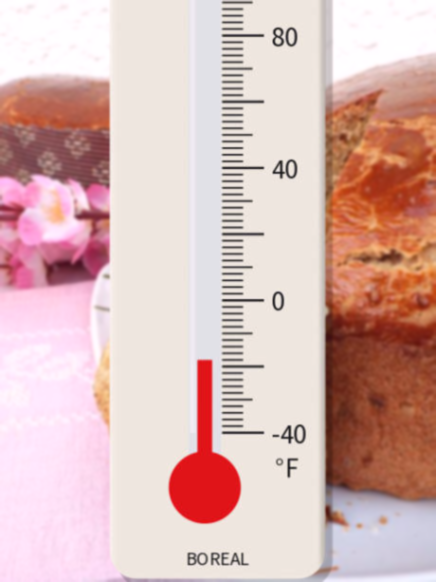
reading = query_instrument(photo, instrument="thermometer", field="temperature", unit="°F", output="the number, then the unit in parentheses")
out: -18 (°F)
